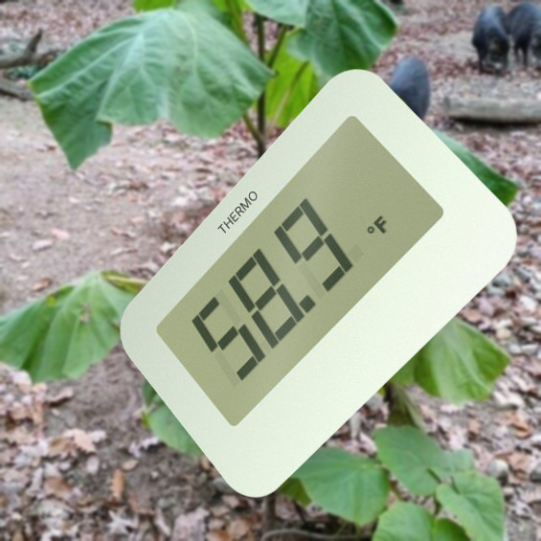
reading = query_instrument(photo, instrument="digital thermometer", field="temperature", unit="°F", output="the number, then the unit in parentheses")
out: 58.9 (°F)
